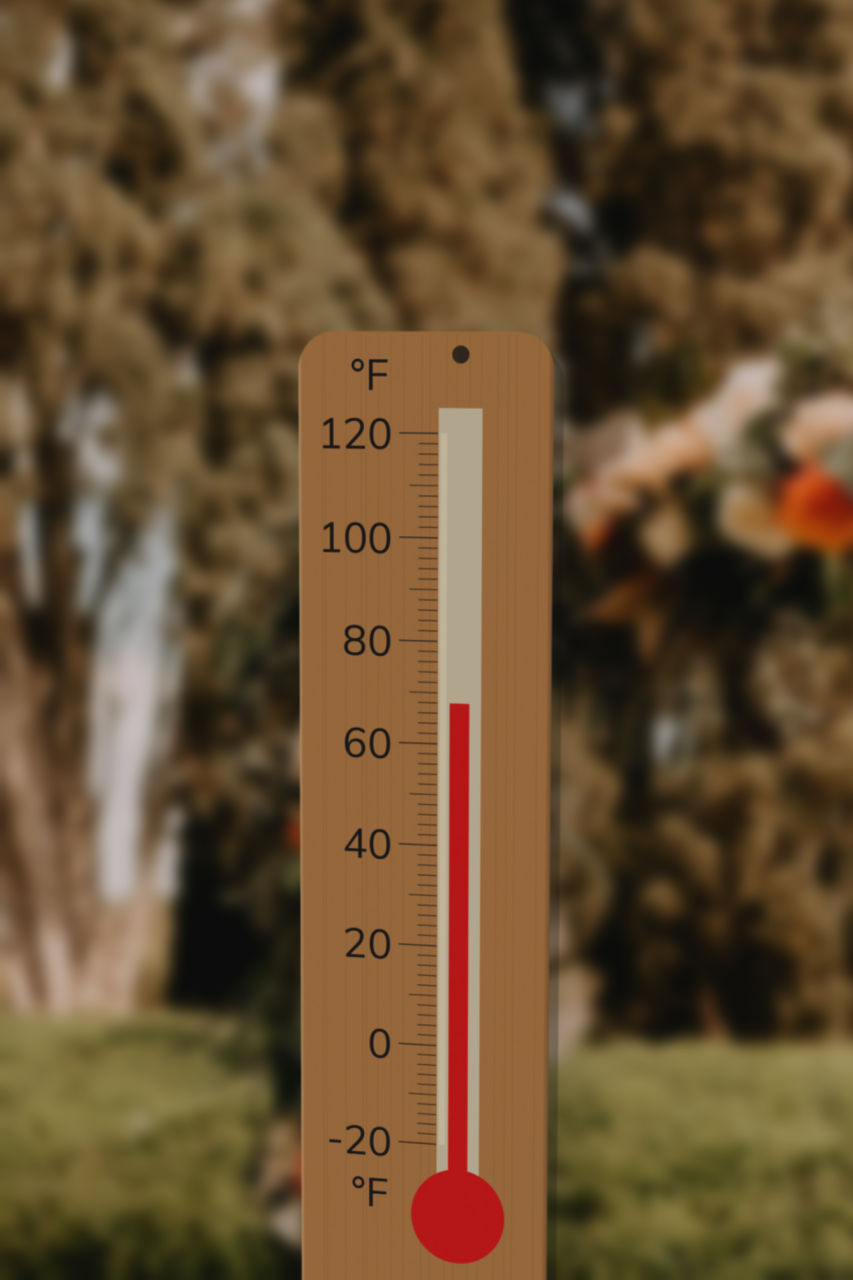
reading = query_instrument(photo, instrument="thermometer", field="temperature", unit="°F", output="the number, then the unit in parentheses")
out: 68 (°F)
